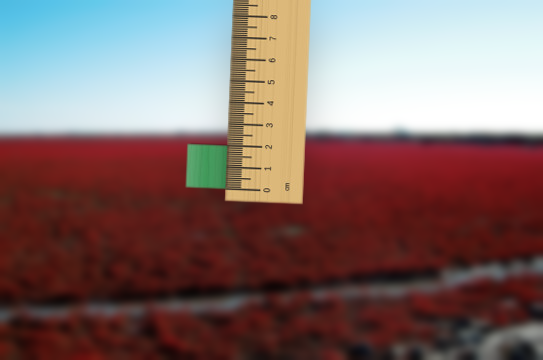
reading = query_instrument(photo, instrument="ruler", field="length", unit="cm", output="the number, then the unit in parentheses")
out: 2 (cm)
